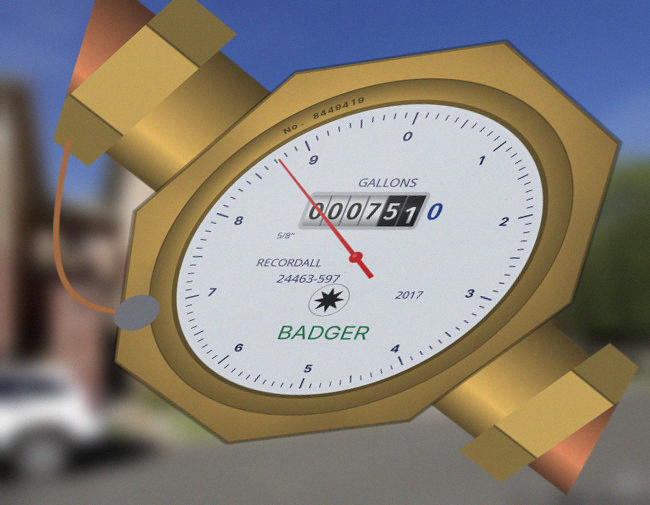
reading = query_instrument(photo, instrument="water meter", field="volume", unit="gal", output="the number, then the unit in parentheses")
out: 7508.7 (gal)
